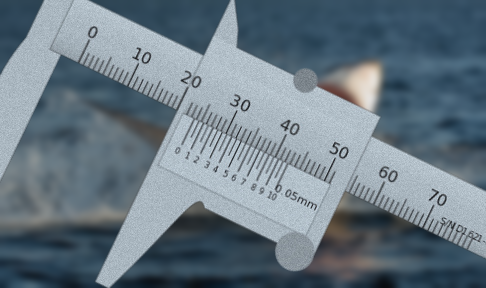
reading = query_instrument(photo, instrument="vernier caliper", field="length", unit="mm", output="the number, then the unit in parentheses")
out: 23.6 (mm)
